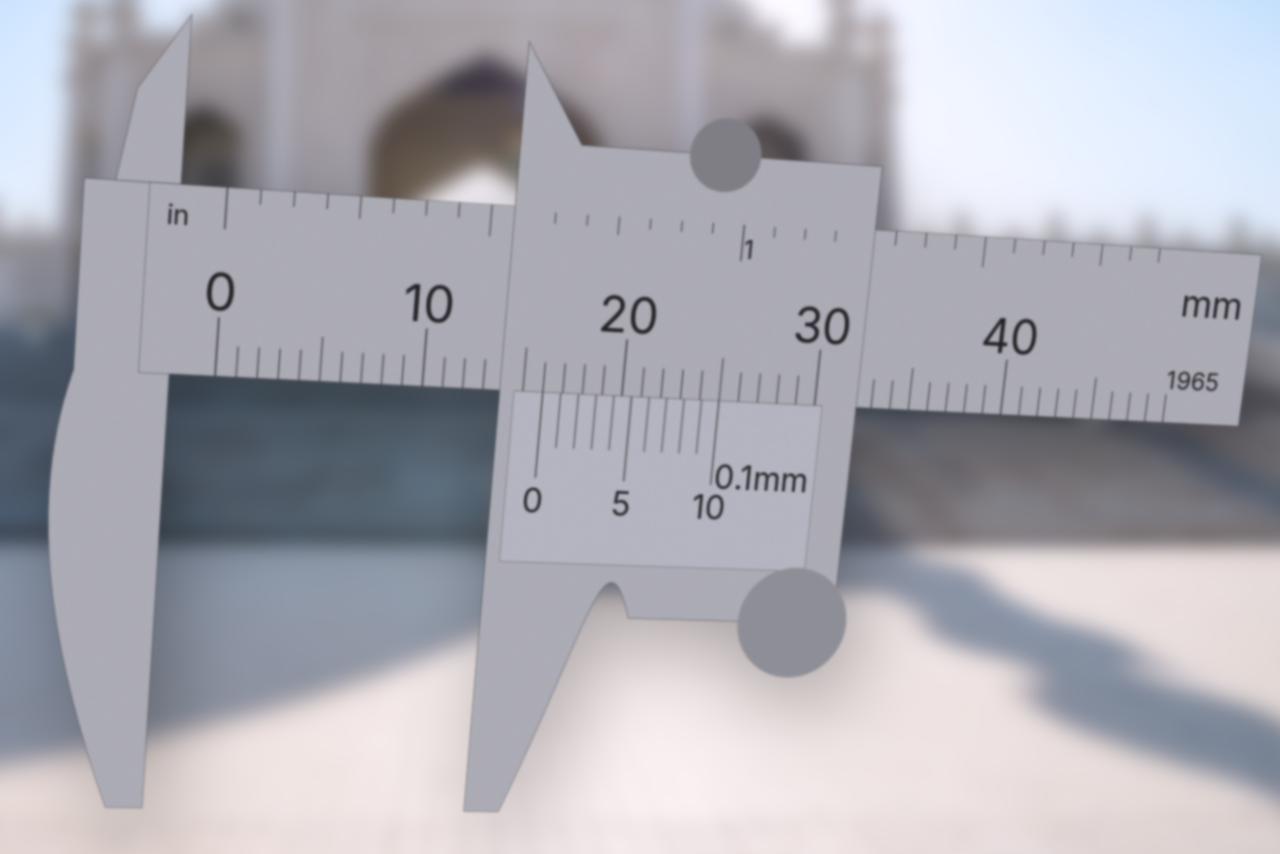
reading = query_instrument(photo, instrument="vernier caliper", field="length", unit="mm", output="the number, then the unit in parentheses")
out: 16.0 (mm)
